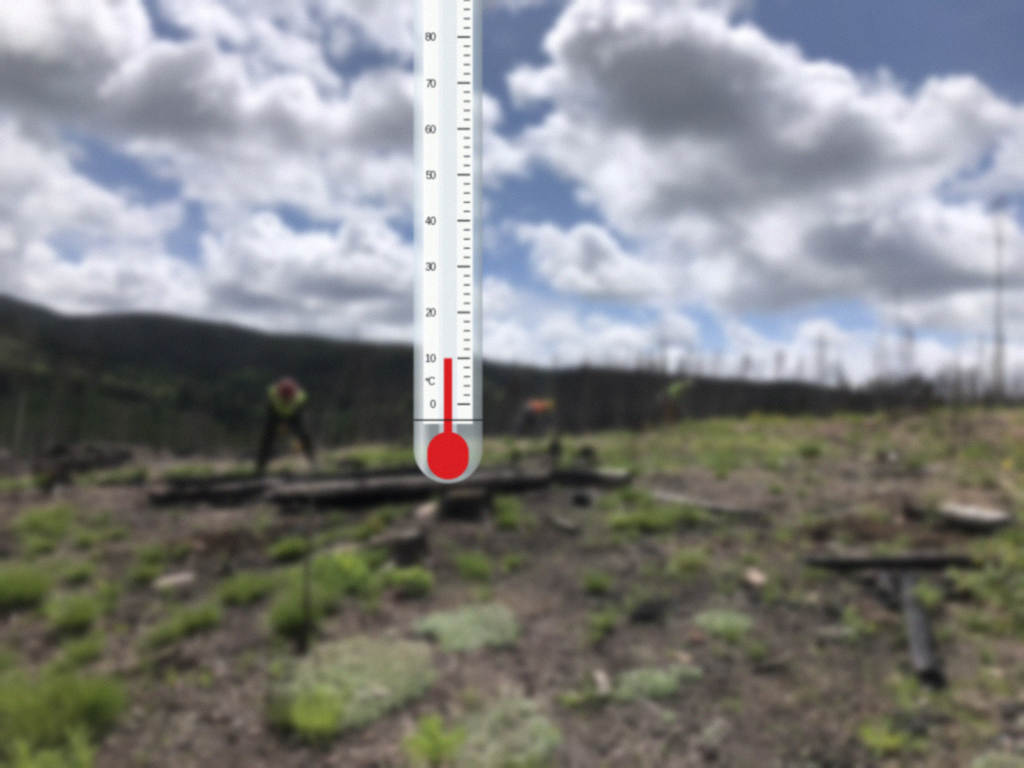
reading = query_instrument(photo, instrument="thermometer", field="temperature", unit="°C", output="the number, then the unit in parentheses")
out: 10 (°C)
